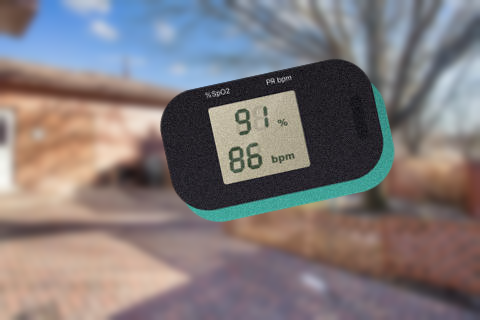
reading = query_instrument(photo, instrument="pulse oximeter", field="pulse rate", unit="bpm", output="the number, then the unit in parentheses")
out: 86 (bpm)
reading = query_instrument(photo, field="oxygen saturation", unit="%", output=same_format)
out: 91 (%)
